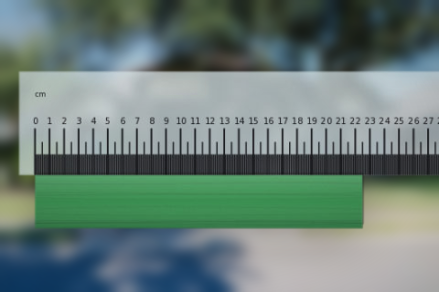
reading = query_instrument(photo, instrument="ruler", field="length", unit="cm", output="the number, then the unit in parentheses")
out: 22.5 (cm)
